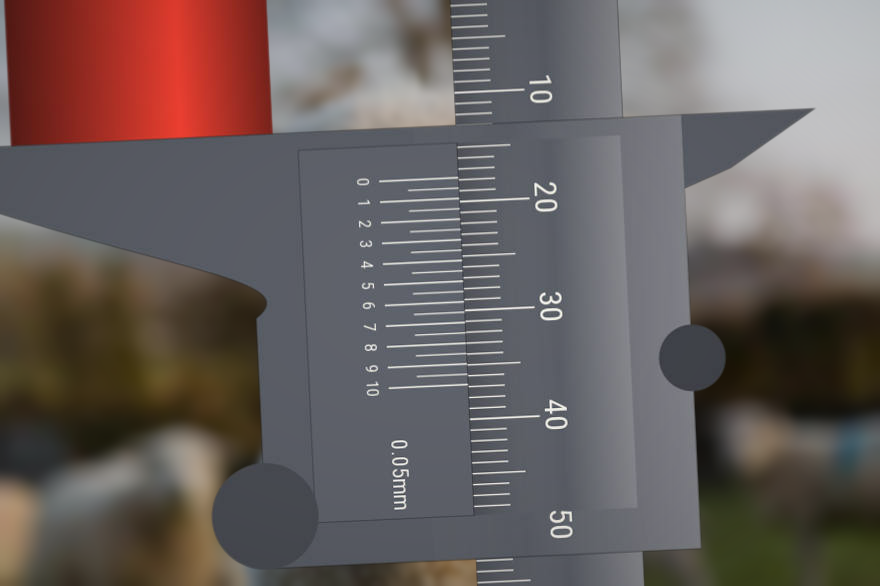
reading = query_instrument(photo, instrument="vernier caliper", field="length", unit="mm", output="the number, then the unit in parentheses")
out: 17.8 (mm)
